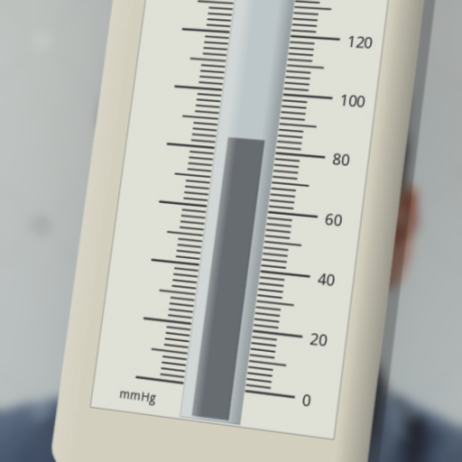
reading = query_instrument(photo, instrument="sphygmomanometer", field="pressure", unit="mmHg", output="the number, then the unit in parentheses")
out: 84 (mmHg)
